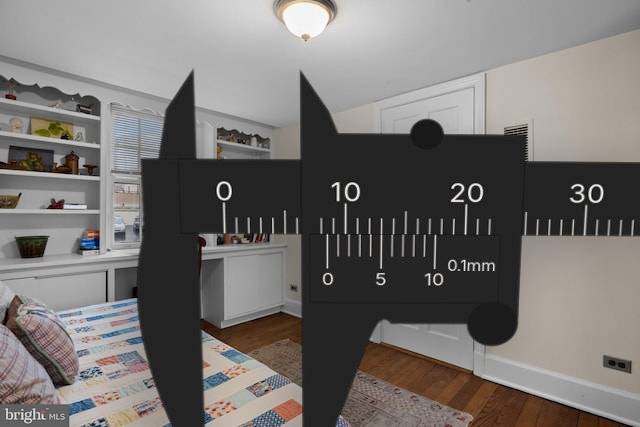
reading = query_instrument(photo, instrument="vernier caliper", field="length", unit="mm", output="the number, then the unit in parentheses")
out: 8.5 (mm)
